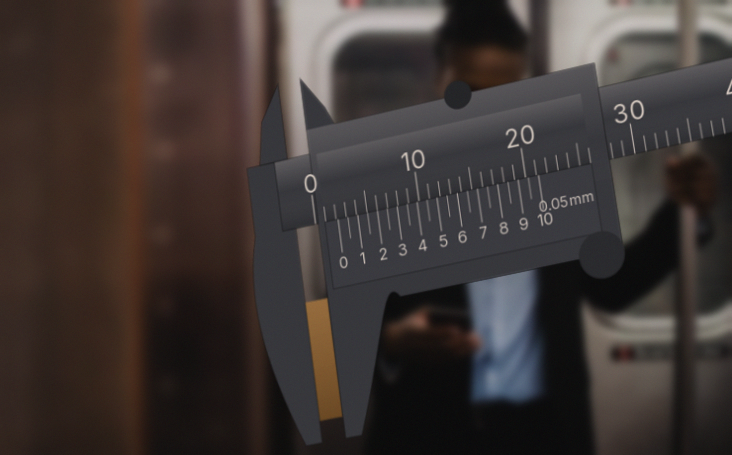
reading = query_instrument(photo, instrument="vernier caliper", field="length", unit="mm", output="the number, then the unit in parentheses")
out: 2.2 (mm)
